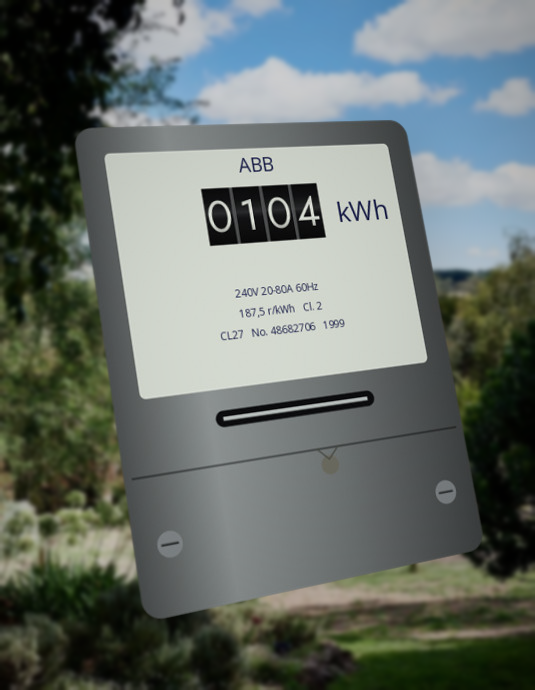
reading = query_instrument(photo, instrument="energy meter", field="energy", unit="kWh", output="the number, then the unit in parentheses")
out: 104 (kWh)
